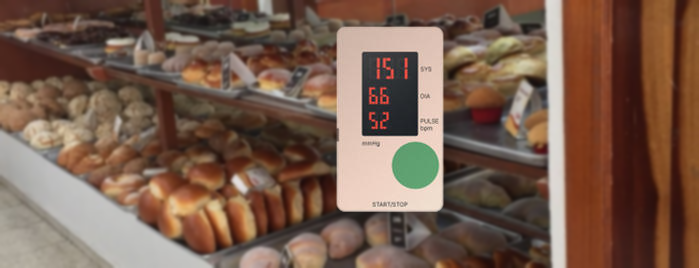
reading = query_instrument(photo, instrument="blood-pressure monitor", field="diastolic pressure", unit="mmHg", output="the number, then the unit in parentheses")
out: 66 (mmHg)
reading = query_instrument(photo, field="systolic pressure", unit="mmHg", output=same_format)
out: 151 (mmHg)
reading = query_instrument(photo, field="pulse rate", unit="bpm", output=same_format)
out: 52 (bpm)
